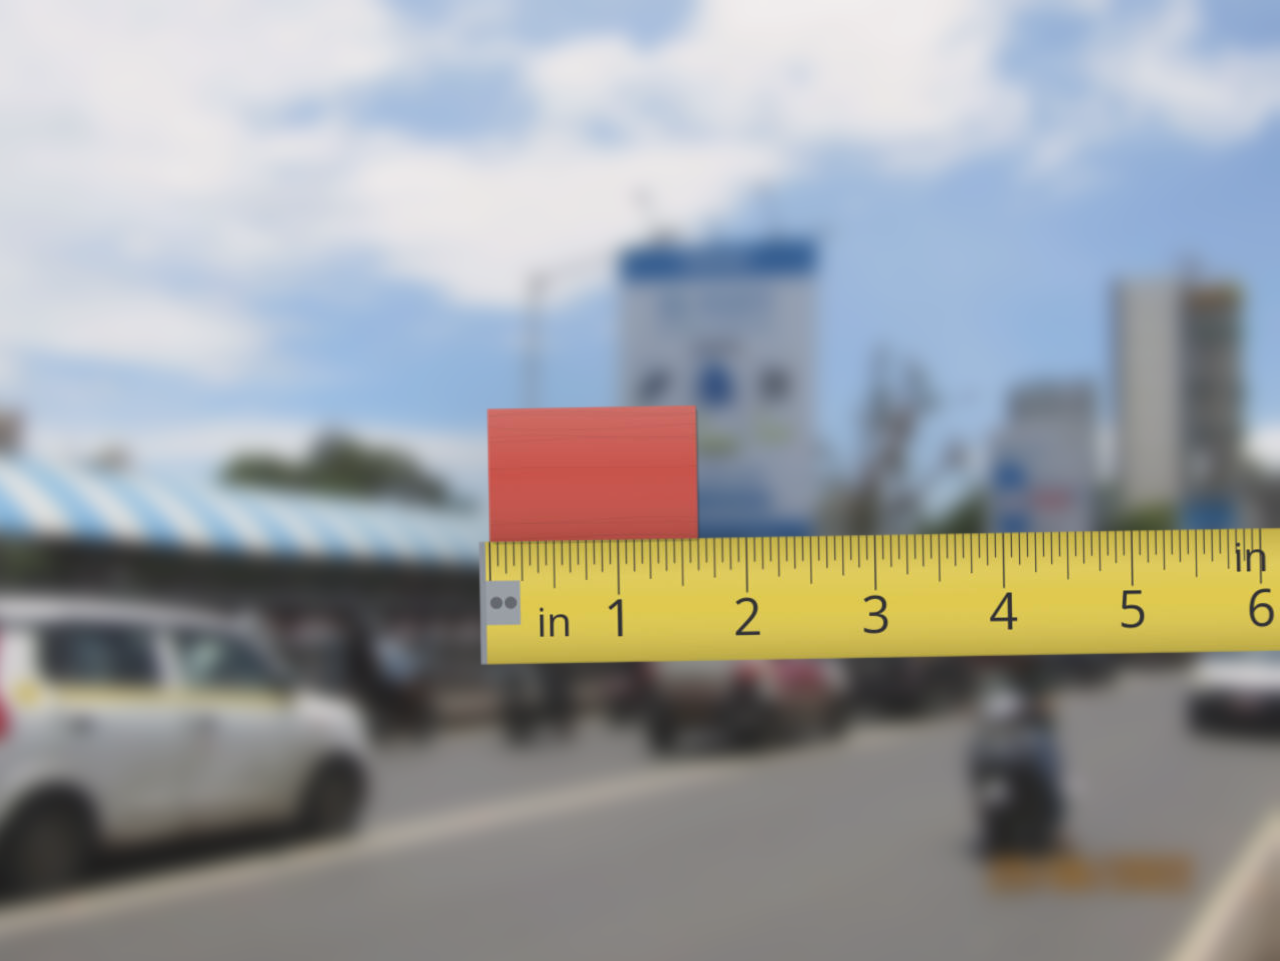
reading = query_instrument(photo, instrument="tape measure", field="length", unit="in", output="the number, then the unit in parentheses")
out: 1.625 (in)
